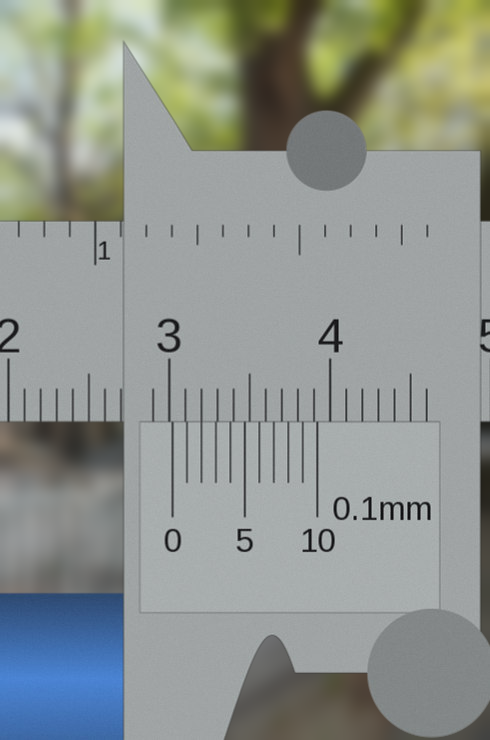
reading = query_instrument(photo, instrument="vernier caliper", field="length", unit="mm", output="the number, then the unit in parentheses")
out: 30.2 (mm)
